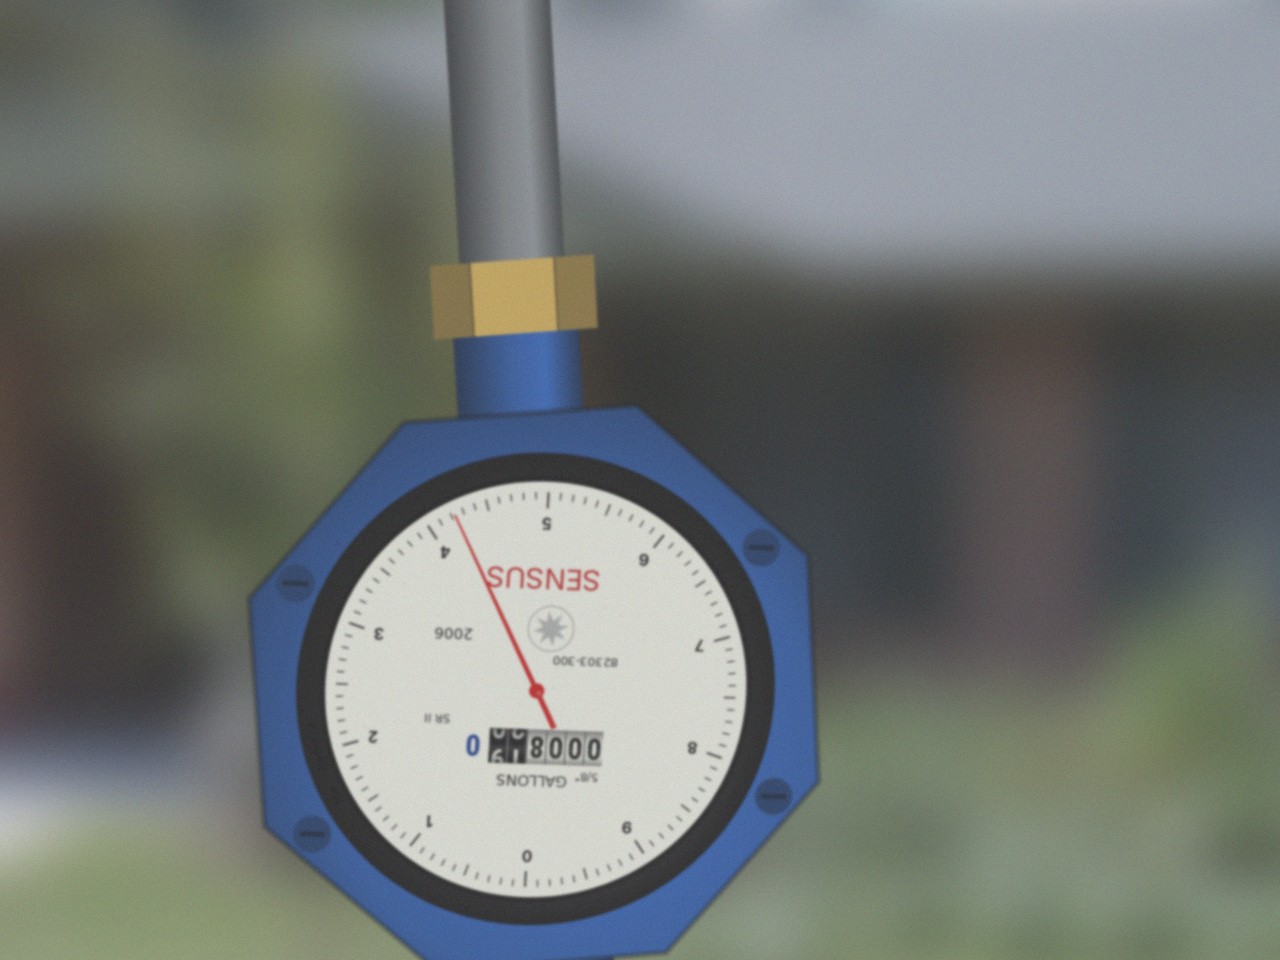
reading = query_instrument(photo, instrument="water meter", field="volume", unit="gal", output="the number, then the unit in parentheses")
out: 8194.2 (gal)
